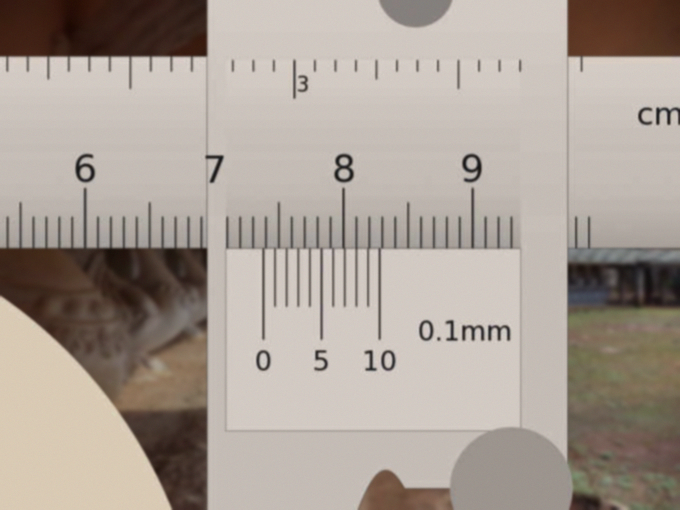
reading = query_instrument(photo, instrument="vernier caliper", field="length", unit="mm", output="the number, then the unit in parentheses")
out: 73.8 (mm)
